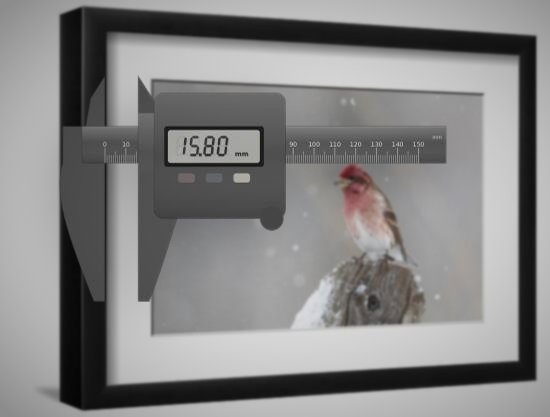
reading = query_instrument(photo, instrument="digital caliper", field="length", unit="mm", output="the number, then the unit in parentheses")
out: 15.80 (mm)
